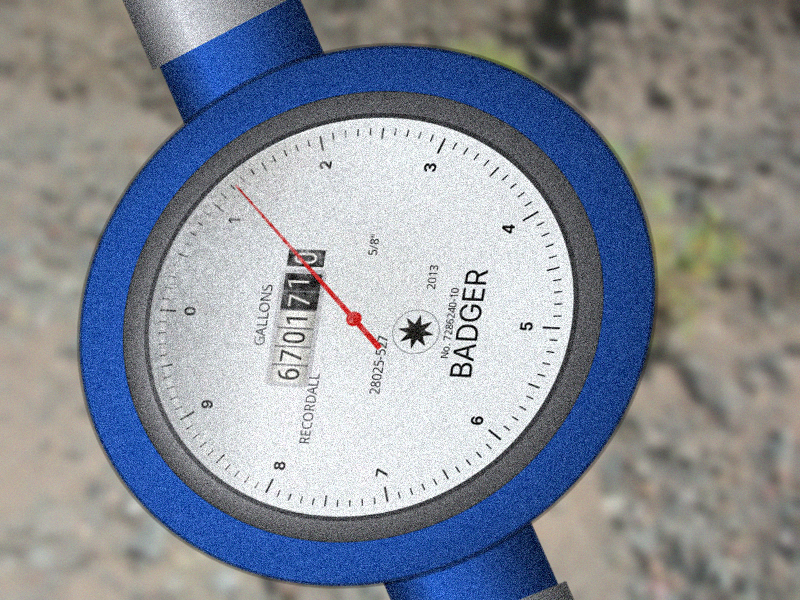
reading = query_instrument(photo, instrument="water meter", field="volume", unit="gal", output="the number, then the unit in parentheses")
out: 6701711.2 (gal)
